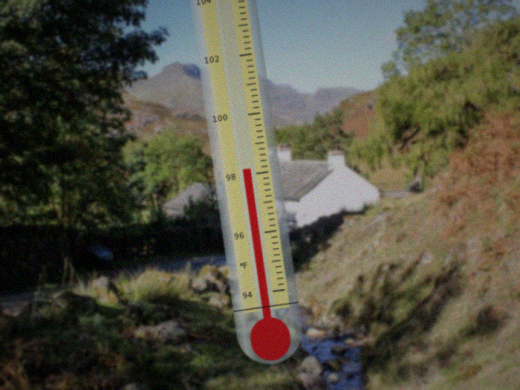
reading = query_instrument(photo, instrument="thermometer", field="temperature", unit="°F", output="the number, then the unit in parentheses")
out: 98.2 (°F)
